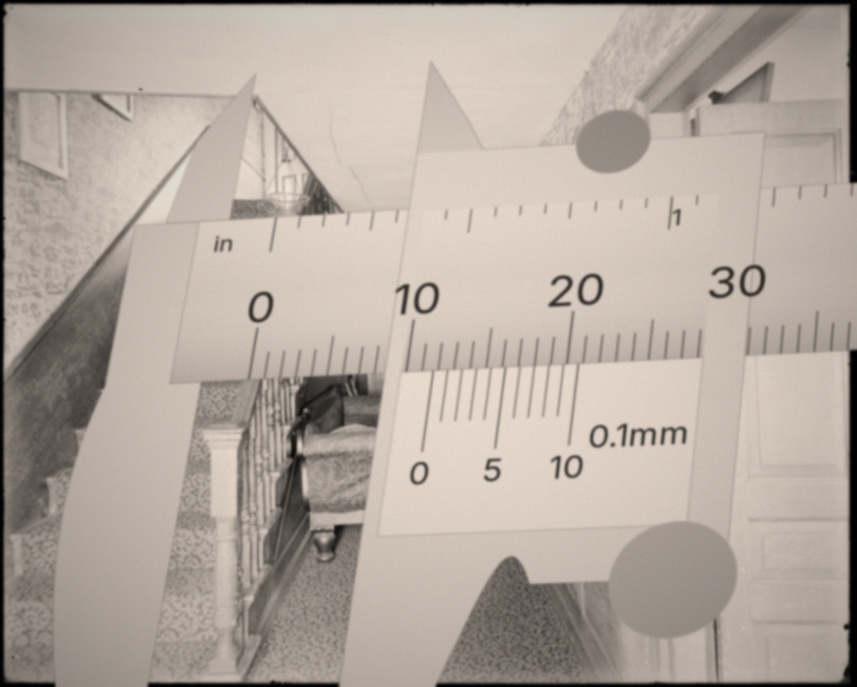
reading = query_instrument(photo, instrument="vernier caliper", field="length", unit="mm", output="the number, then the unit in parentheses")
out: 11.7 (mm)
